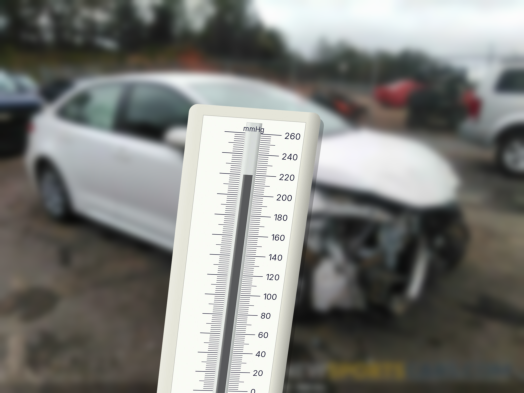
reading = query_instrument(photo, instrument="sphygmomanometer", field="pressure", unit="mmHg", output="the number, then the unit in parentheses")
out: 220 (mmHg)
